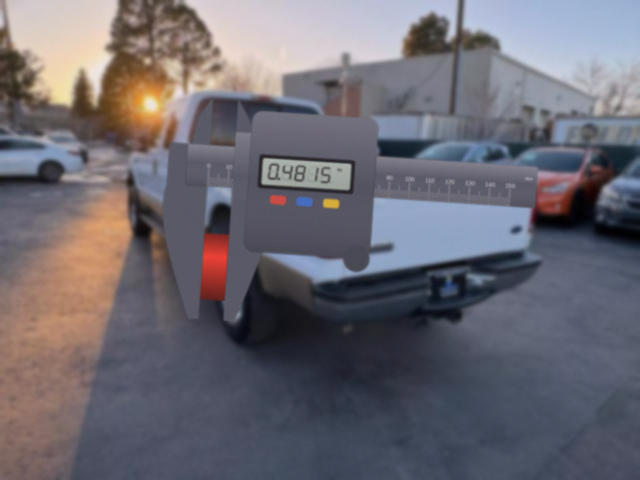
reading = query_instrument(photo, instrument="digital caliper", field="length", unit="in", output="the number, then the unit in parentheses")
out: 0.4815 (in)
